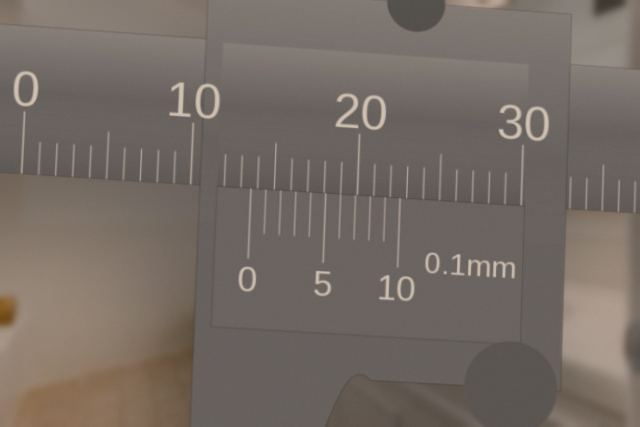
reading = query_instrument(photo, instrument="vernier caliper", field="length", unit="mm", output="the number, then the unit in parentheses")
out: 13.6 (mm)
